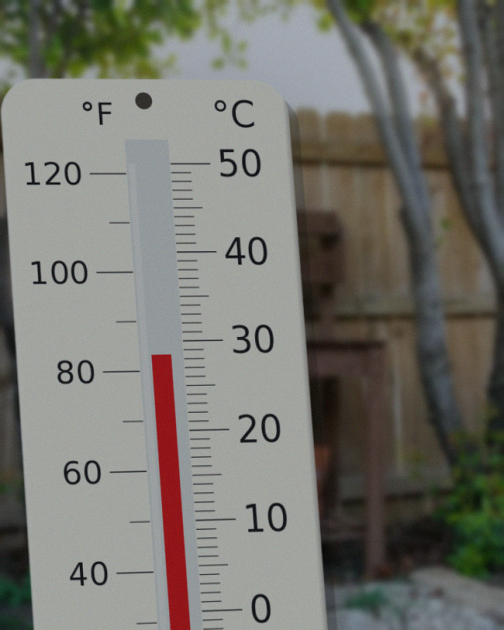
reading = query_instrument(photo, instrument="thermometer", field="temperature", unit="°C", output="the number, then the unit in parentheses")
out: 28.5 (°C)
